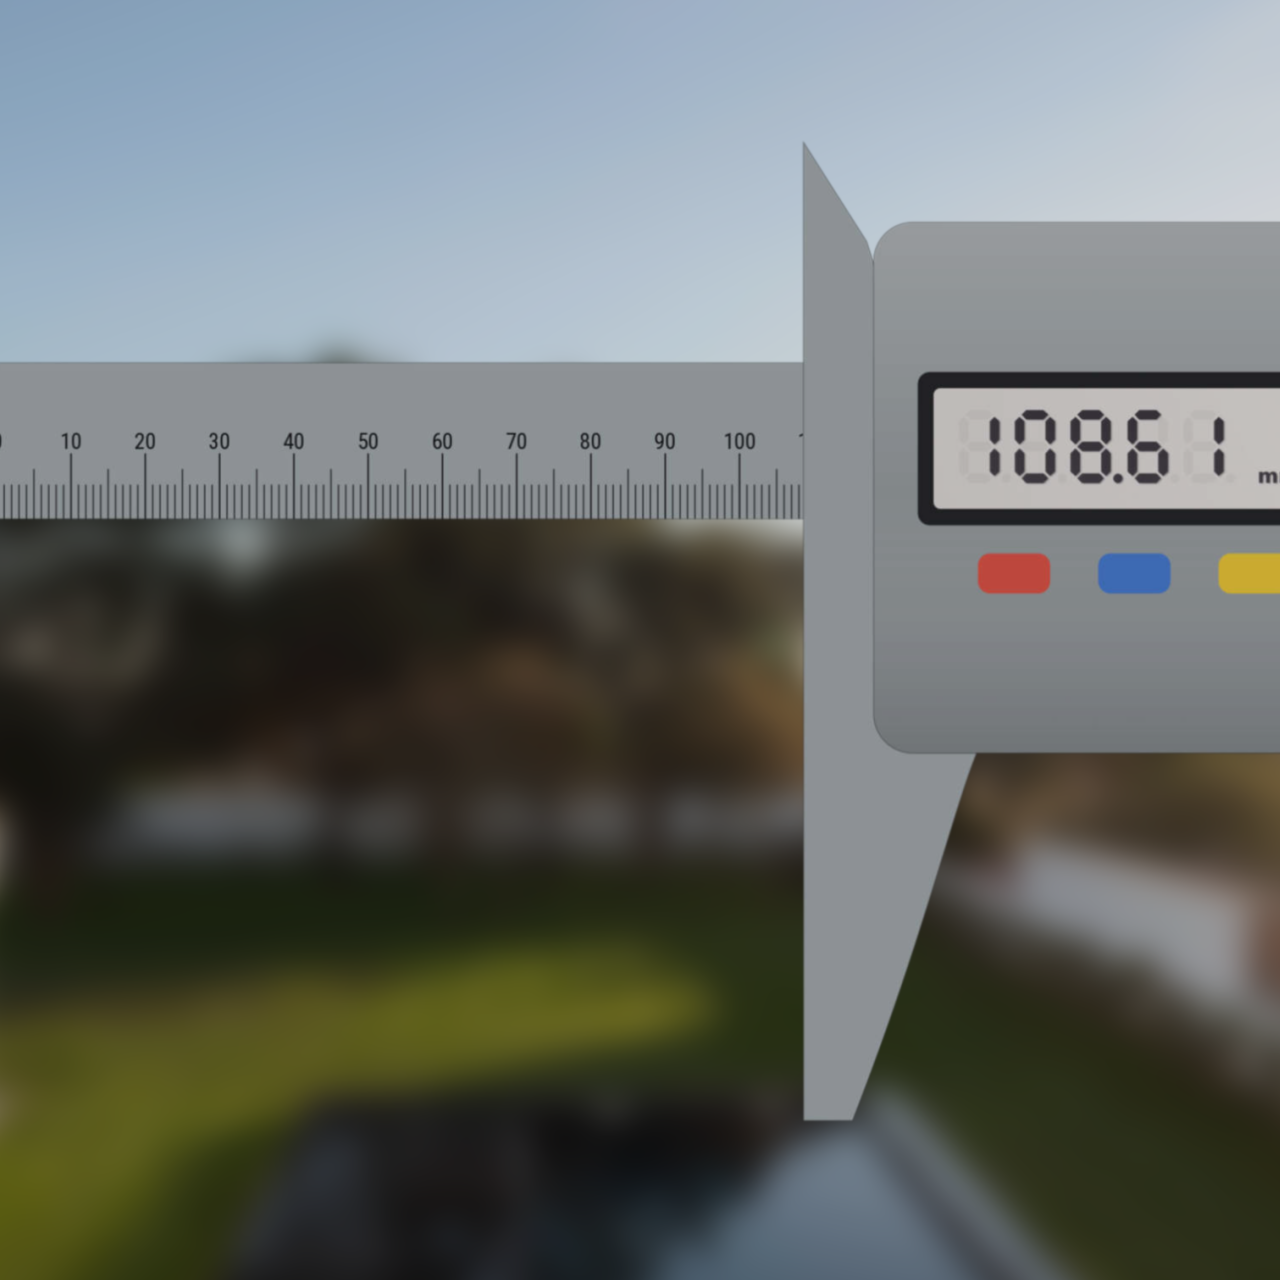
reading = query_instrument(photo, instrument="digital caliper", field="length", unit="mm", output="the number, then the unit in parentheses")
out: 108.61 (mm)
